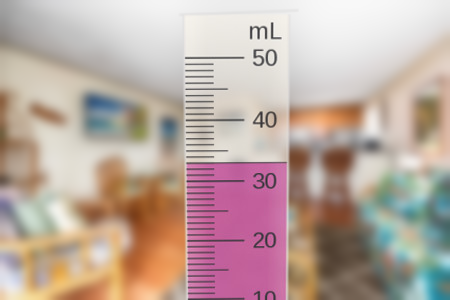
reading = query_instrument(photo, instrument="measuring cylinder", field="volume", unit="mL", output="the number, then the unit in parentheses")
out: 33 (mL)
